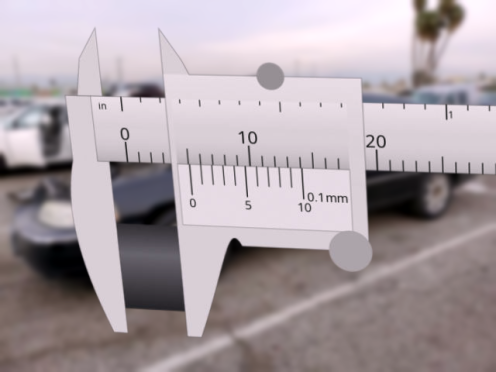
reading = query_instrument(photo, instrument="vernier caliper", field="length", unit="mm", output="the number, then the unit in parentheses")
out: 5.1 (mm)
